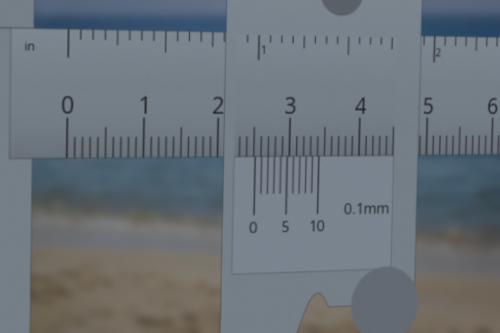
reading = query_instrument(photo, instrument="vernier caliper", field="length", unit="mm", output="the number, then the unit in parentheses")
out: 25.2 (mm)
